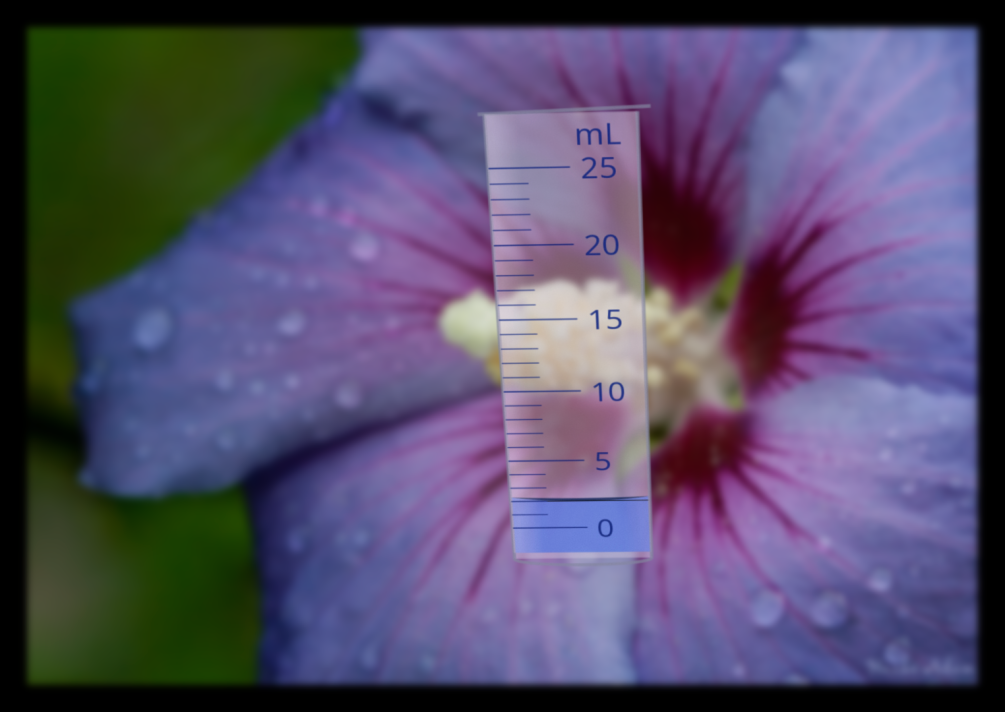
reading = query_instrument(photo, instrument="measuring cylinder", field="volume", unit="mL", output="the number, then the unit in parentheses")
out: 2 (mL)
